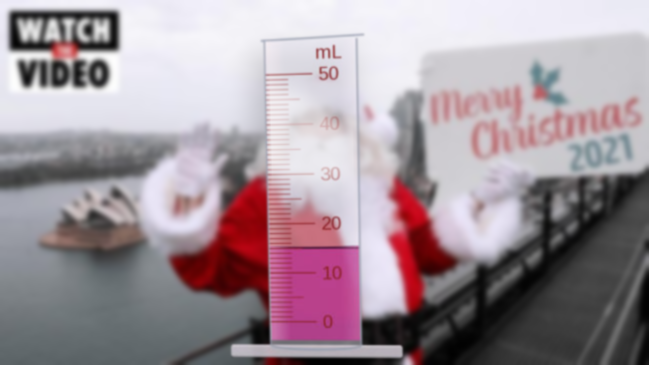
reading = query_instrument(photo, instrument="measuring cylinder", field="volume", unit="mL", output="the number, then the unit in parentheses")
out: 15 (mL)
